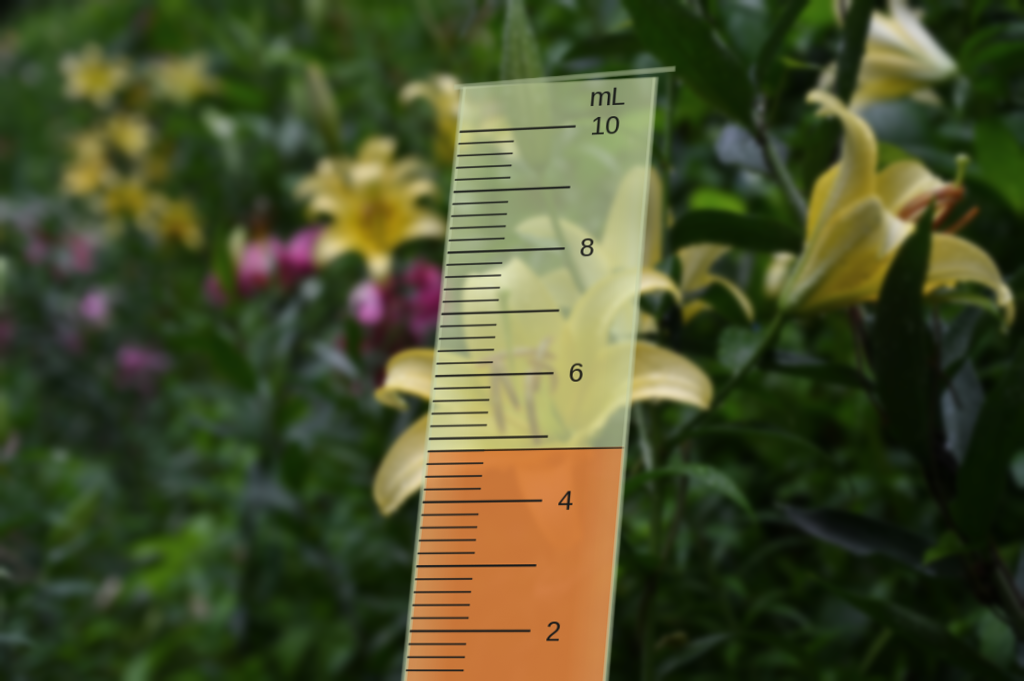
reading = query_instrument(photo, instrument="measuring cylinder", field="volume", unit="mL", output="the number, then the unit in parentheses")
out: 4.8 (mL)
